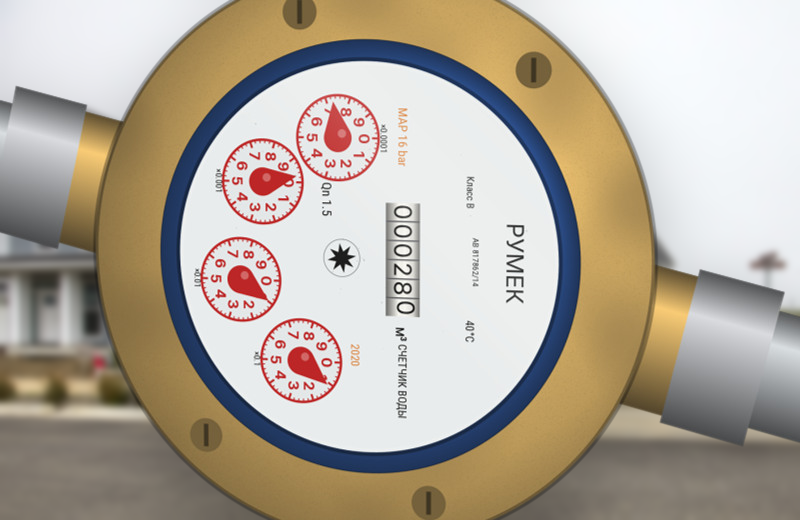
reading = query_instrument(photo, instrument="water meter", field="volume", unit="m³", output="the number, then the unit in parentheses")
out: 280.1097 (m³)
